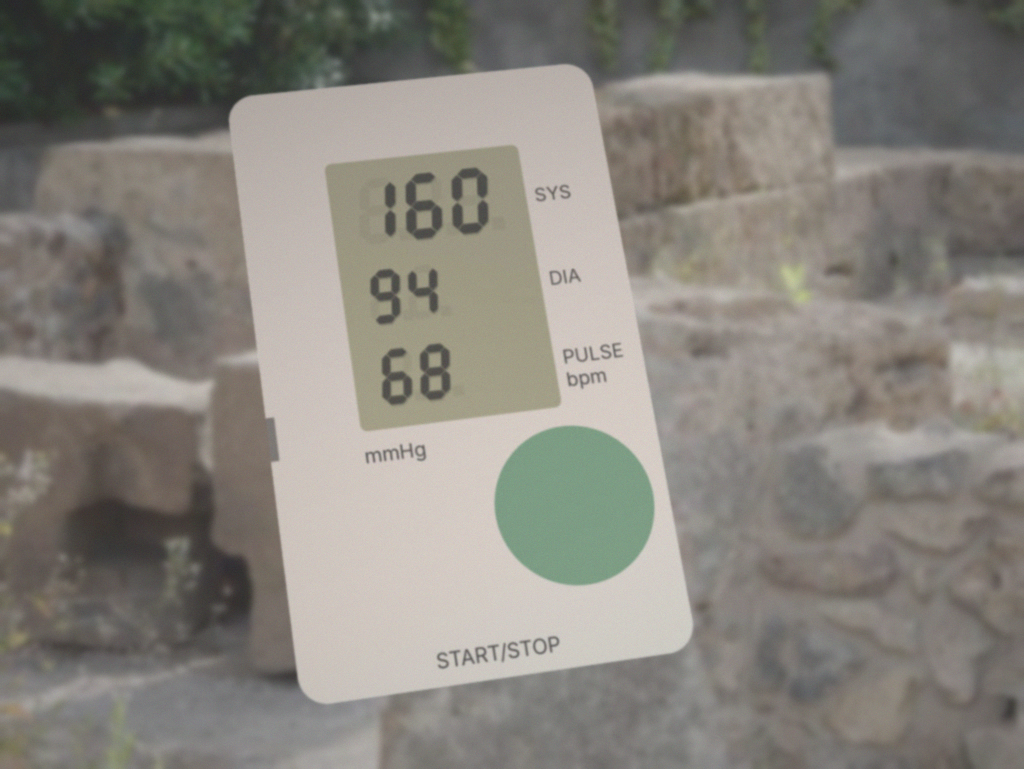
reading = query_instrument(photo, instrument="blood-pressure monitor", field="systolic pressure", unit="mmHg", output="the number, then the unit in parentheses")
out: 160 (mmHg)
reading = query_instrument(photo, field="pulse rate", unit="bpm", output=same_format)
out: 68 (bpm)
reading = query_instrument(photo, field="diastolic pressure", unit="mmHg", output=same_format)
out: 94 (mmHg)
